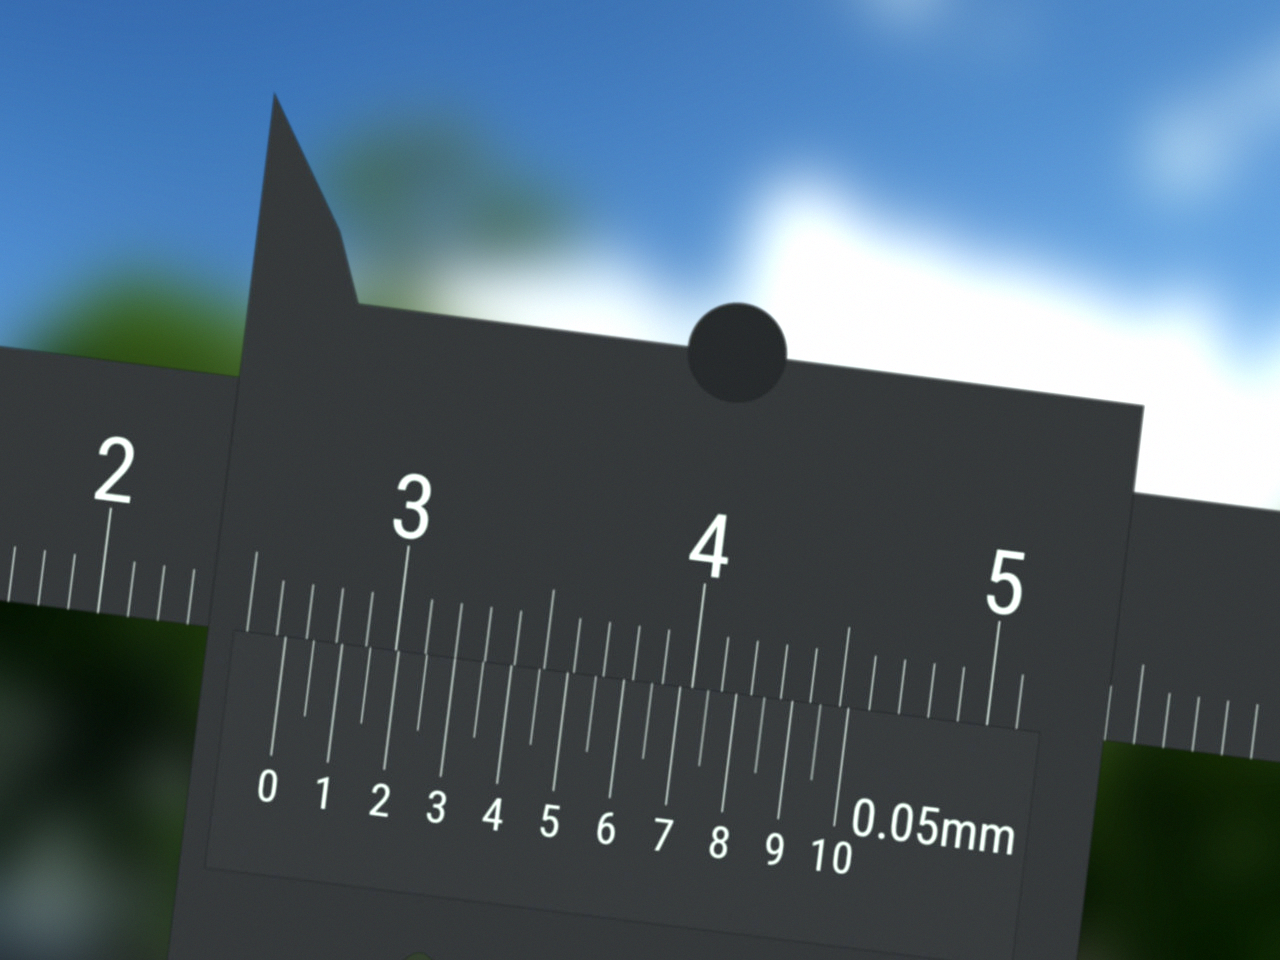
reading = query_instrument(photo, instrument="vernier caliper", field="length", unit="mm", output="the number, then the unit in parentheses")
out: 26.30 (mm)
